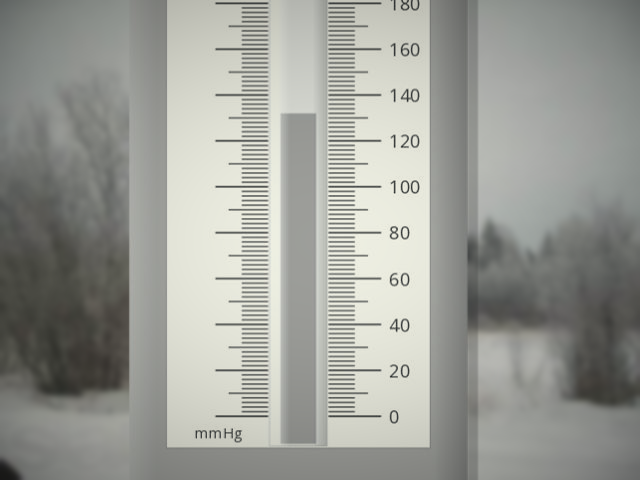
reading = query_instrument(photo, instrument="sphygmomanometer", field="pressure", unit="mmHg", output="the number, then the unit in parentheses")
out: 132 (mmHg)
